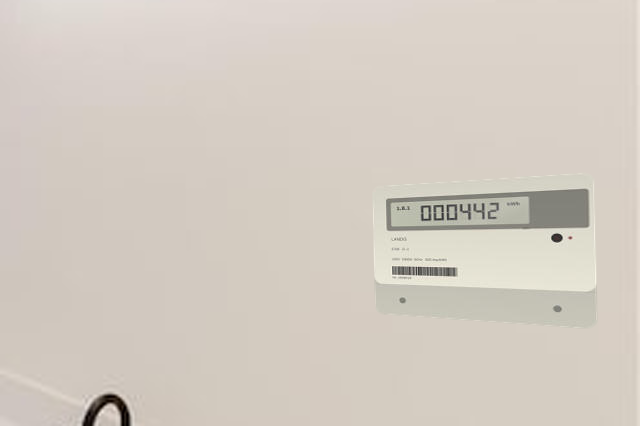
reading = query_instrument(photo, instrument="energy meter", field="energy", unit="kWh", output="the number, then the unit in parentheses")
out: 442 (kWh)
